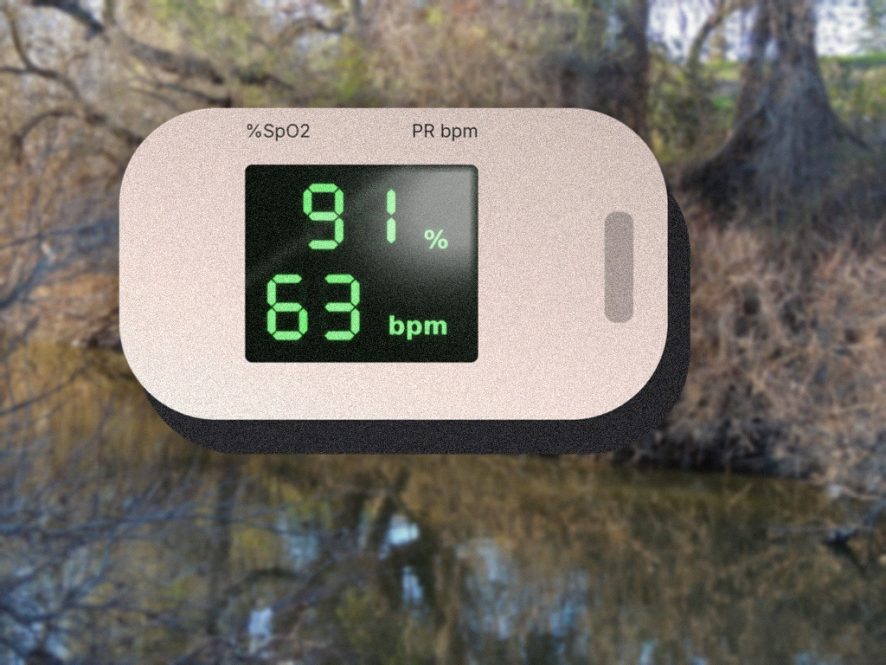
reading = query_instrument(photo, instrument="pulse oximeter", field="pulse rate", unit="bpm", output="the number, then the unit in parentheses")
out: 63 (bpm)
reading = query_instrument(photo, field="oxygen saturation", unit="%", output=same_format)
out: 91 (%)
